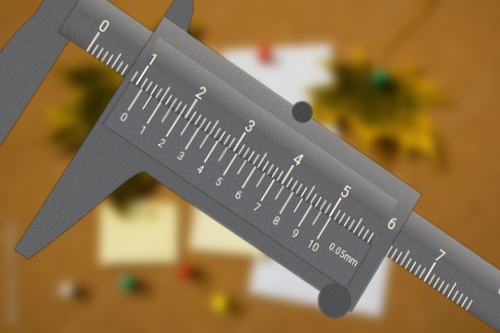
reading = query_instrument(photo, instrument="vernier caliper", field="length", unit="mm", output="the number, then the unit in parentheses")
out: 11.2 (mm)
